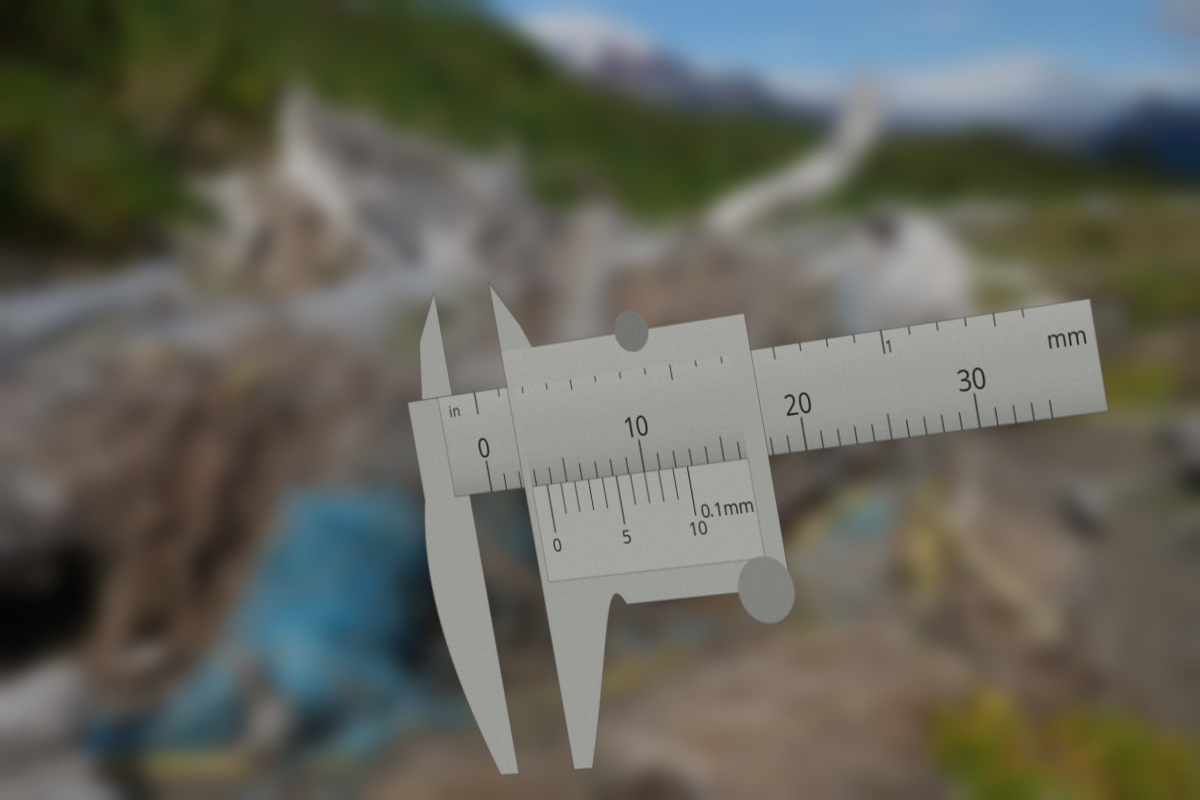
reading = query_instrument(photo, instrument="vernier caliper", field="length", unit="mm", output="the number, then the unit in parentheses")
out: 3.7 (mm)
